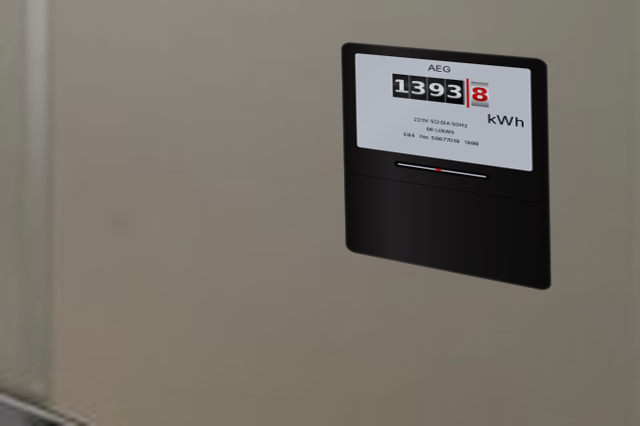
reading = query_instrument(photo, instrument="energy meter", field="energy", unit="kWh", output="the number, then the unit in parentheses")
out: 1393.8 (kWh)
